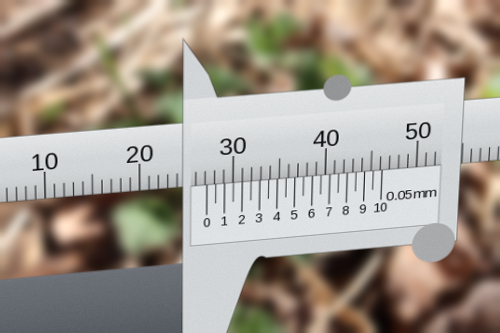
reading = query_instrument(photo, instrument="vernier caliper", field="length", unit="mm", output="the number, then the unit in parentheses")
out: 27.2 (mm)
